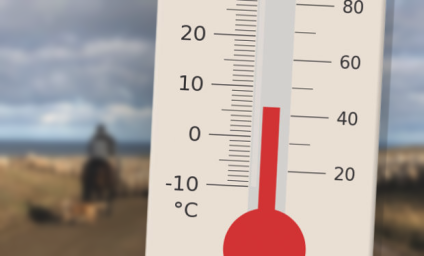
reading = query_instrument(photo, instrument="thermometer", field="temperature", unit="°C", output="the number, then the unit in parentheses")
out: 6 (°C)
